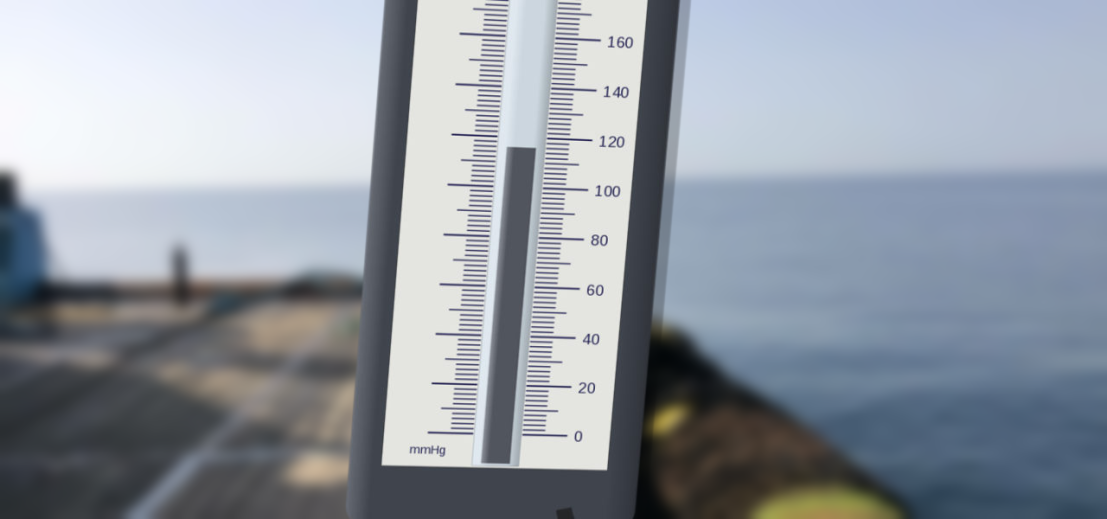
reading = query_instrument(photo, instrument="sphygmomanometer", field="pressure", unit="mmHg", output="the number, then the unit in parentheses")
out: 116 (mmHg)
